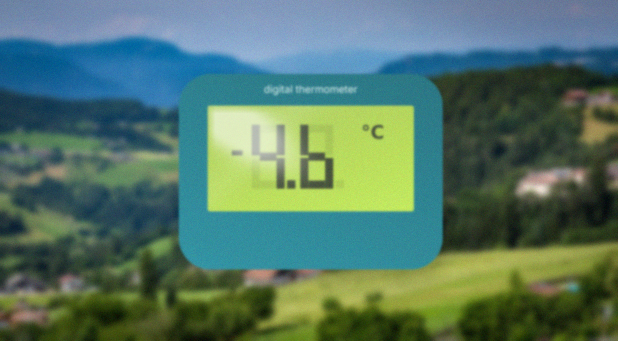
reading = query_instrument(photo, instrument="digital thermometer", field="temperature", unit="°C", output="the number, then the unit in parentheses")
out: -4.6 (°C)
